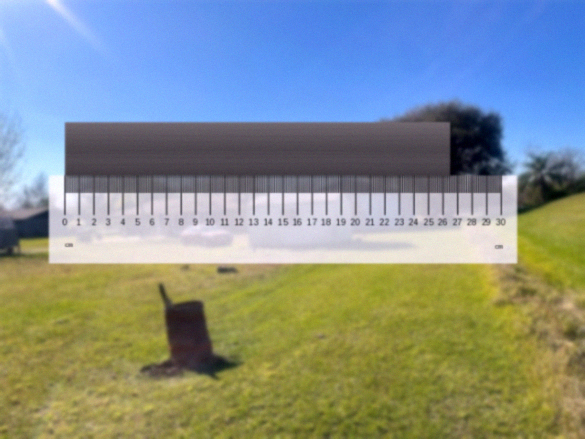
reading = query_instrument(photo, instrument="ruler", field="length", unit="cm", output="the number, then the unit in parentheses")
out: 26.5 (cm)
